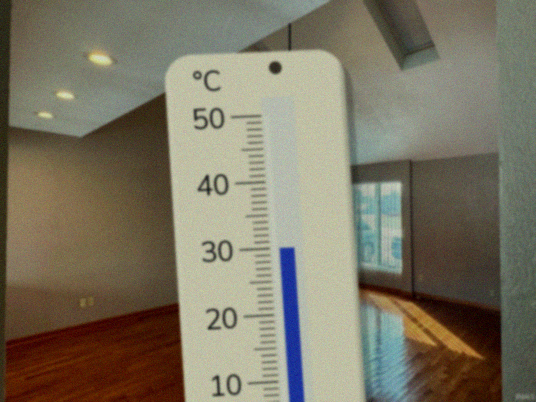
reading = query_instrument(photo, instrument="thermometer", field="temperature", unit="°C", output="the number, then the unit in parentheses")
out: 30 (°C)
